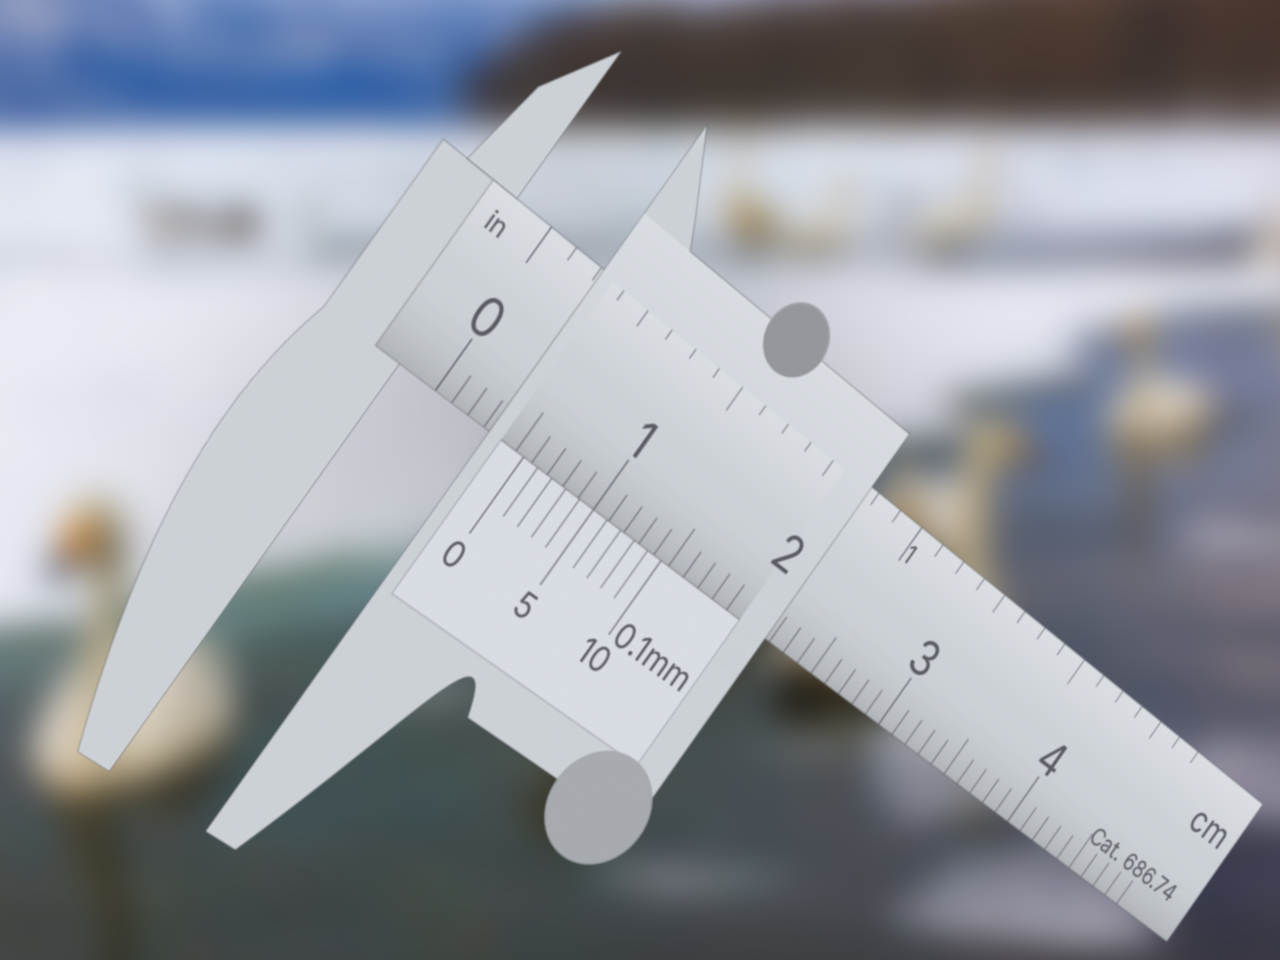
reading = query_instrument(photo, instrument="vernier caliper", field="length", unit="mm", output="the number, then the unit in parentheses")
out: 5.5 (mm)
